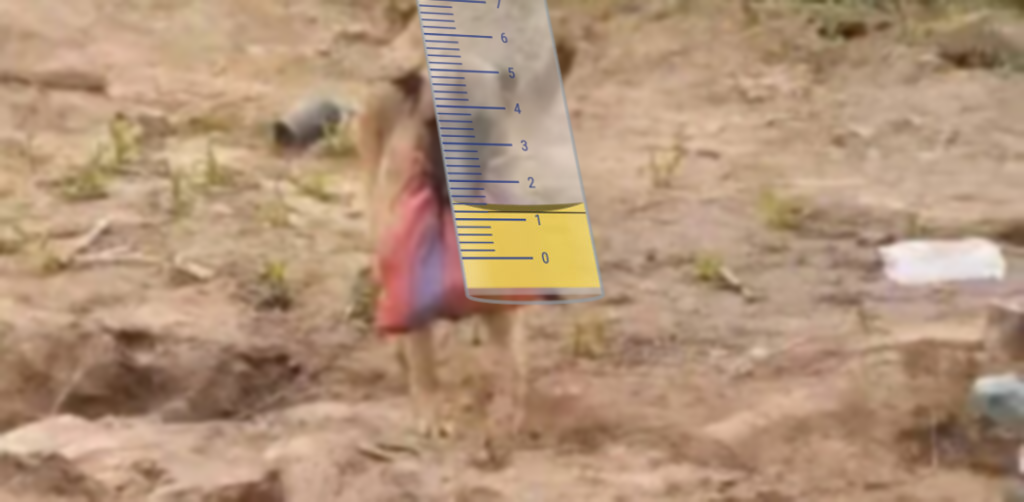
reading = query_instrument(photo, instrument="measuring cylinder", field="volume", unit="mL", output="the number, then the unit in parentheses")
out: 1.2 (mL)
